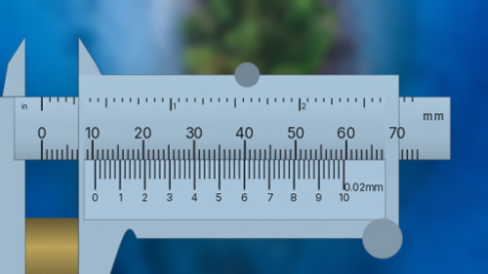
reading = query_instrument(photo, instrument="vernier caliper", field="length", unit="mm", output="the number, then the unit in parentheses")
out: 10.5 (mm)
